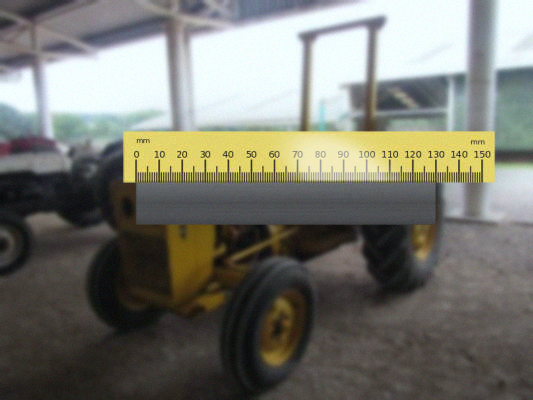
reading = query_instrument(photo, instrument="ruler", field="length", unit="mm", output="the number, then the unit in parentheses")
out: 130 (mm)
